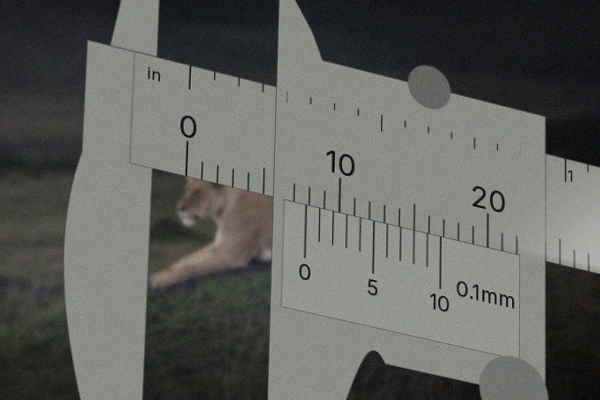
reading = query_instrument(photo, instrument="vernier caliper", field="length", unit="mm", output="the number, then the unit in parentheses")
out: 7.8 (mm)
